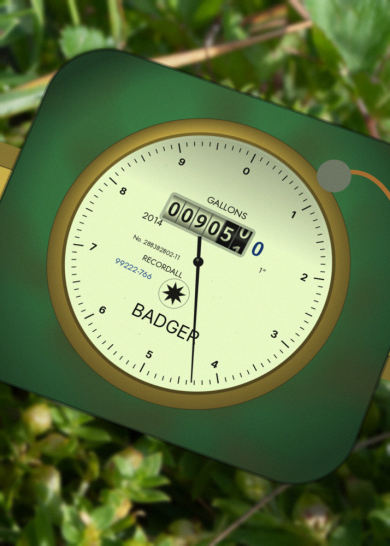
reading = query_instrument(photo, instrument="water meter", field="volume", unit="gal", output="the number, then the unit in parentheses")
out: 90504.3 (gal)
